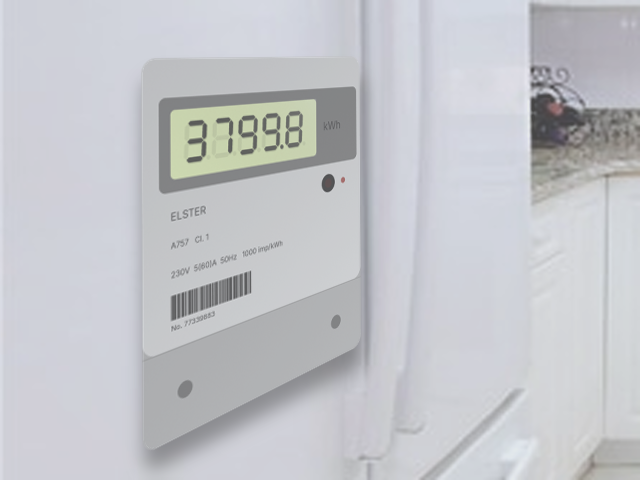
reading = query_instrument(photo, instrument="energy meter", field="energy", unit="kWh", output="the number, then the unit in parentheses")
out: 3799.8 (kWh)
